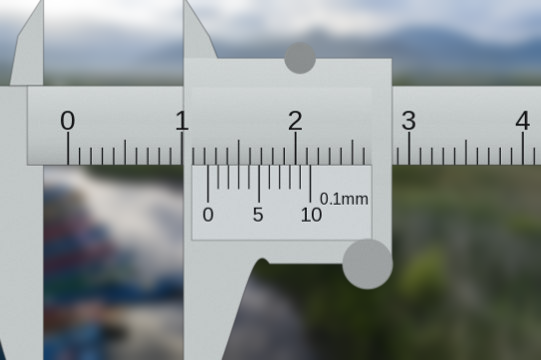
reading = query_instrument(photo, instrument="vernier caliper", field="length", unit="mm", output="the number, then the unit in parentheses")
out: 12.3 (mm)
